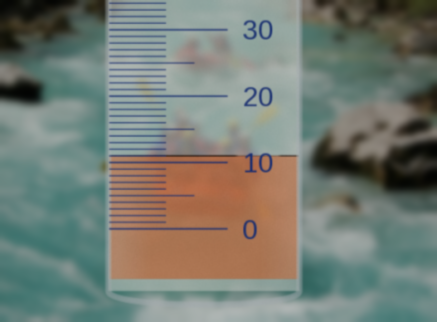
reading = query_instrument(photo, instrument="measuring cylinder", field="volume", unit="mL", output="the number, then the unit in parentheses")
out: 11 (mL)
